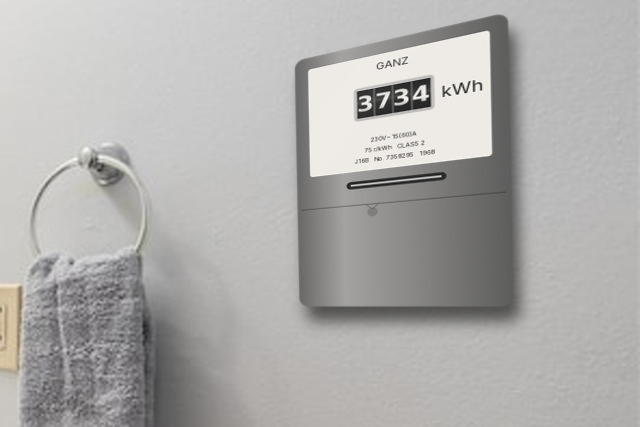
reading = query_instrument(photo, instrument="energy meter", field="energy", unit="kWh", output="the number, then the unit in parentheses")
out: 3734 (kWh)
